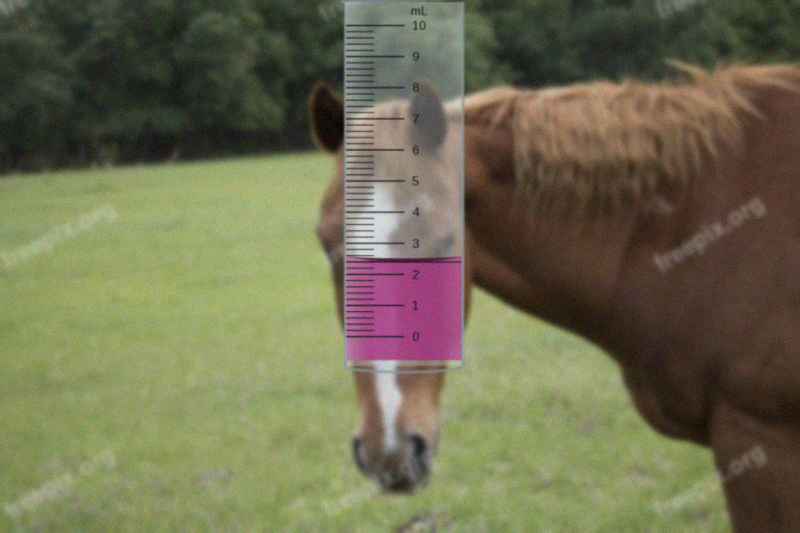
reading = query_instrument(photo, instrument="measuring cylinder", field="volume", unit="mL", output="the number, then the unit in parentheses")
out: 2.4 (mL)
